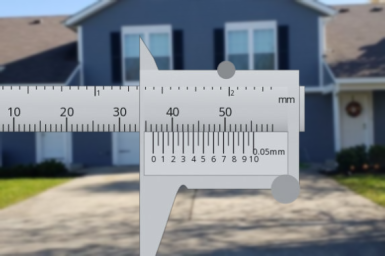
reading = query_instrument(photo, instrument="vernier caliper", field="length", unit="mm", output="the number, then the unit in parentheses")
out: 36.4 (mm)
